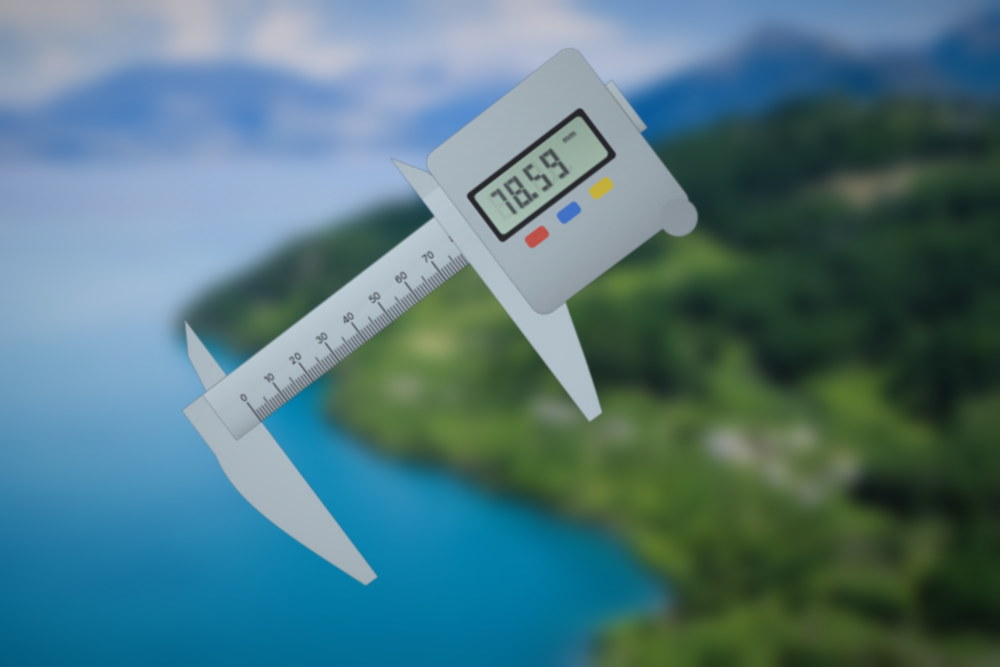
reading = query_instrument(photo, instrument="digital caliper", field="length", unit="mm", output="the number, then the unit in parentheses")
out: 78.59 (mm)
